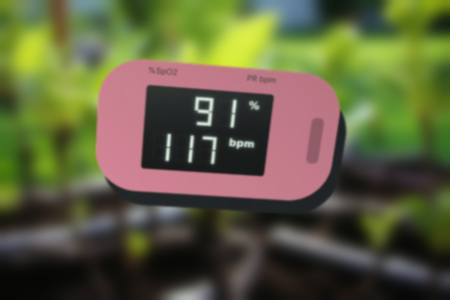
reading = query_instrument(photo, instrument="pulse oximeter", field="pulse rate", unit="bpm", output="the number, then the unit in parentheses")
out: 117 (bpm)
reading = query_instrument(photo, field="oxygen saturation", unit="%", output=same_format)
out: 91 (%)
